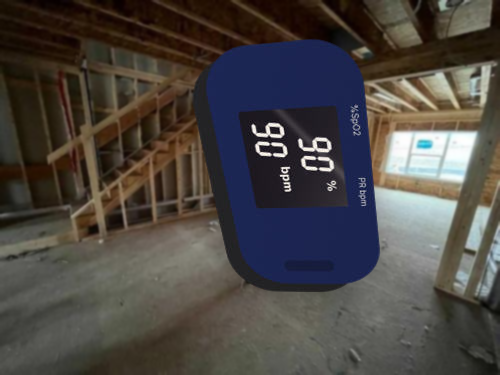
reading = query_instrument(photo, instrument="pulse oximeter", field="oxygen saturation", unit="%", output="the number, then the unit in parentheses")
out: 90 (%)
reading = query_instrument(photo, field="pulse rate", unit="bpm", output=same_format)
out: 90 (bpm)
